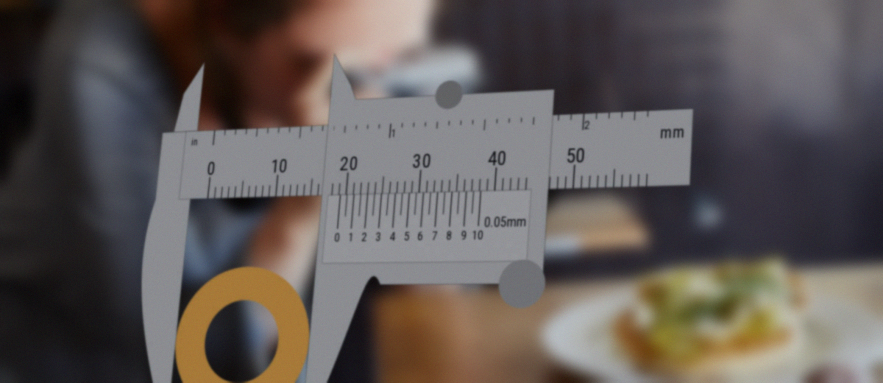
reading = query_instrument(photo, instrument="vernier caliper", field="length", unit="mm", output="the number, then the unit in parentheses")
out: 19.2 (mm)
